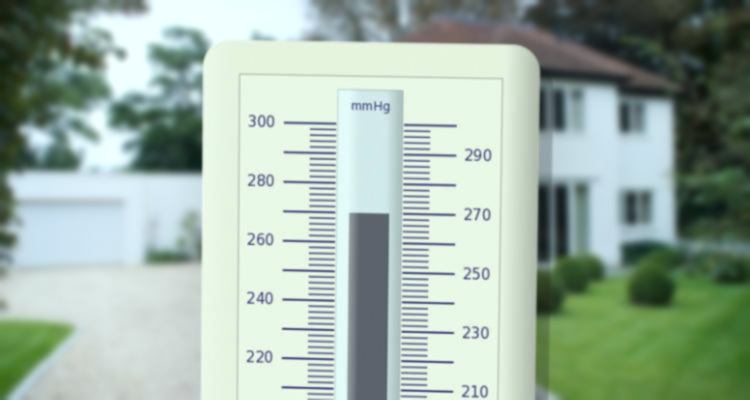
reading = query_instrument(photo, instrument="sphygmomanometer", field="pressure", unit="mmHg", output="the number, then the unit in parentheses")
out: 270 (mmHg)
